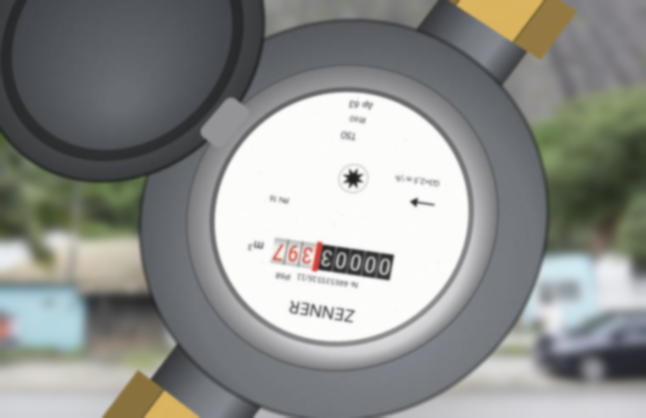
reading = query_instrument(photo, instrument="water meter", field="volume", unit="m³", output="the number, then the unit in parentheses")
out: 3.397 (m³)
